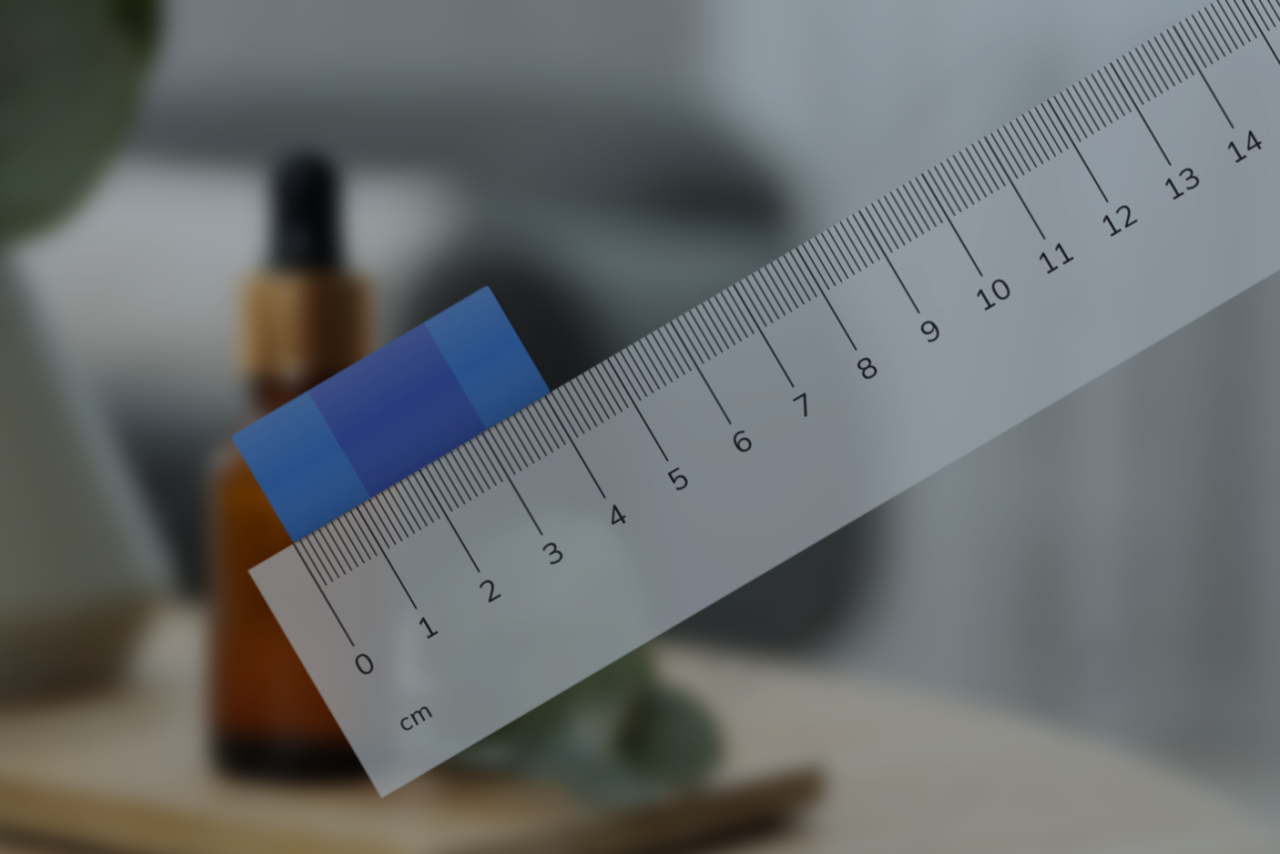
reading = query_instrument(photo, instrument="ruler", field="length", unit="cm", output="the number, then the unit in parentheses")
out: 4.1 (cm)
